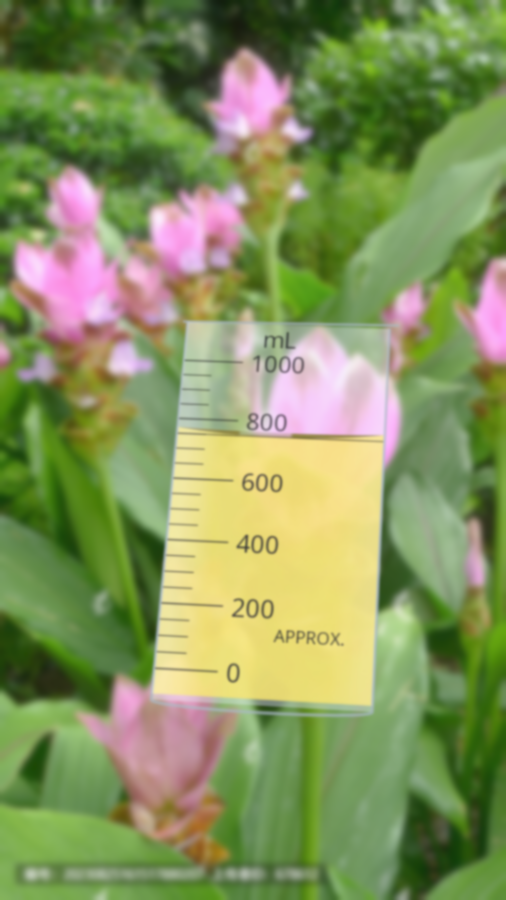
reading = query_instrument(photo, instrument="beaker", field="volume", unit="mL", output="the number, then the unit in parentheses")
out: 750 (mL)
